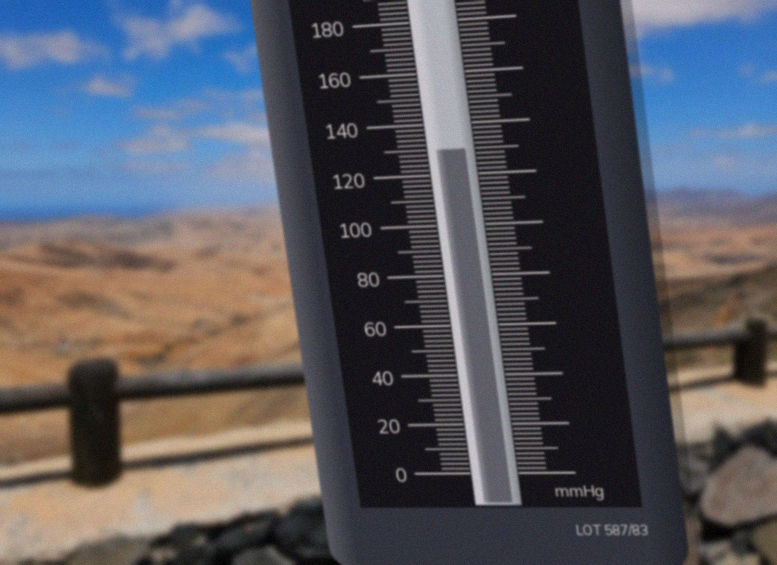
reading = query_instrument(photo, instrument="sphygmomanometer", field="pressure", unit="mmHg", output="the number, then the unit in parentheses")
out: 130 (mmHg)
